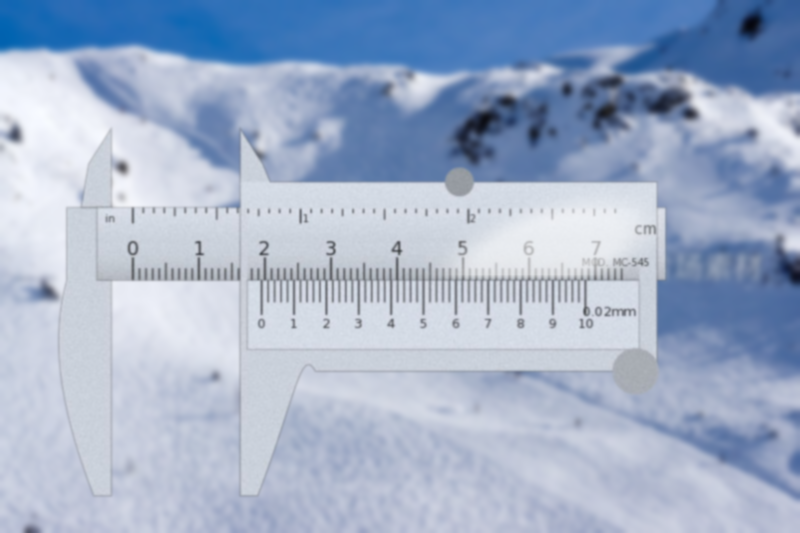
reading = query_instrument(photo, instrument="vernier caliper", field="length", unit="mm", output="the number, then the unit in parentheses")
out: 19.5 (mm)
